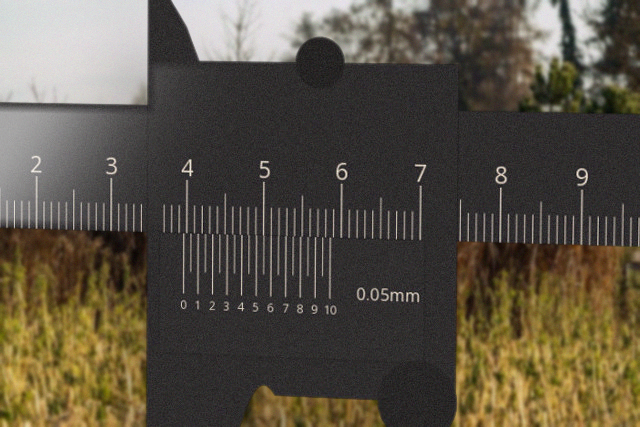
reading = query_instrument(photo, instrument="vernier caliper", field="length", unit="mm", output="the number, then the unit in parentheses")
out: 39.6 (mm)
